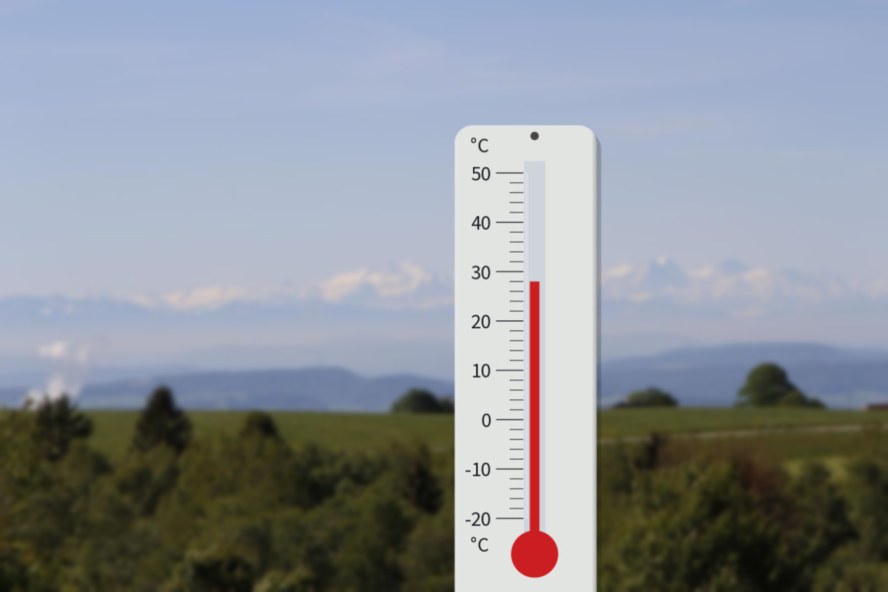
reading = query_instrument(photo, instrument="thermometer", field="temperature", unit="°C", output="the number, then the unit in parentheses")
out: 28 (°C)
